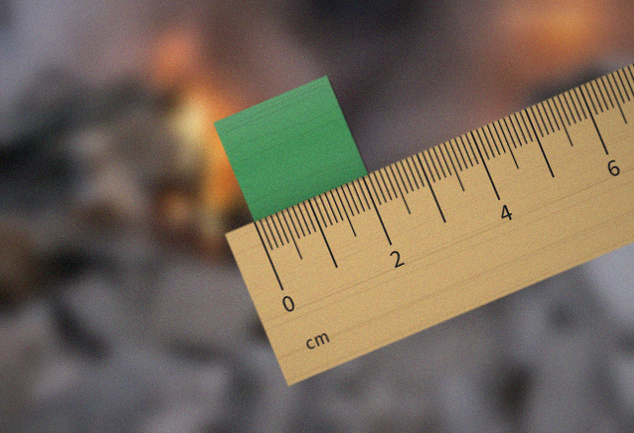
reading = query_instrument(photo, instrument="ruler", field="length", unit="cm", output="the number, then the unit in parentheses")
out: 2.1 (cm)
